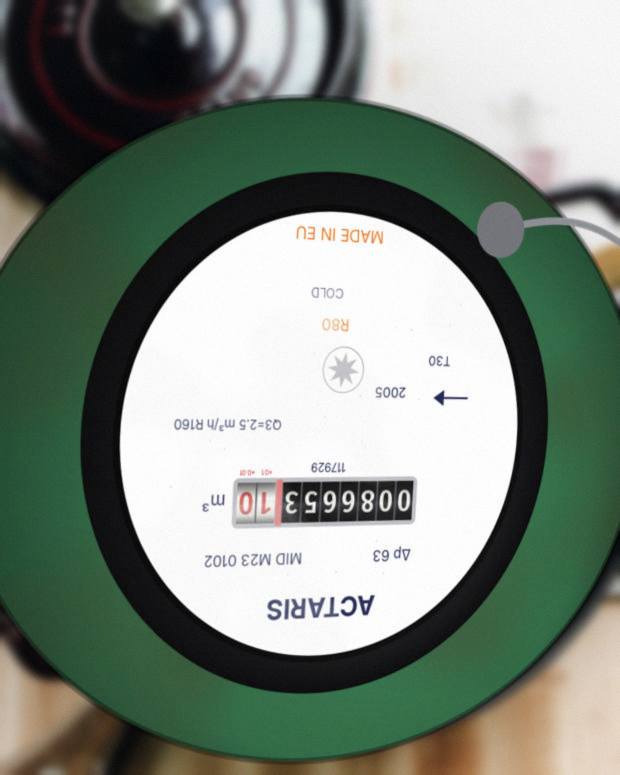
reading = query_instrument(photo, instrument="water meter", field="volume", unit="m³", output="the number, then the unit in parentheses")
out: 86653.10 (m³)
